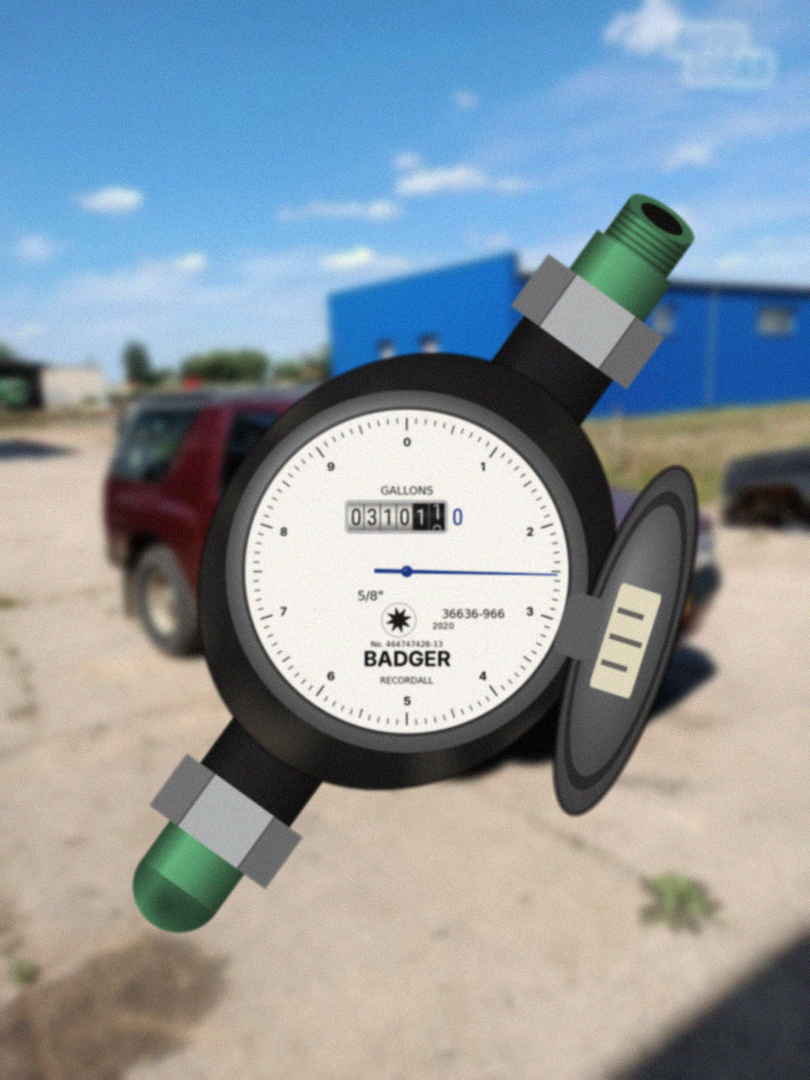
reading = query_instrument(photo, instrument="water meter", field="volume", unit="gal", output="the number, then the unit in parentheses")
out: 310112.5 (gal)
